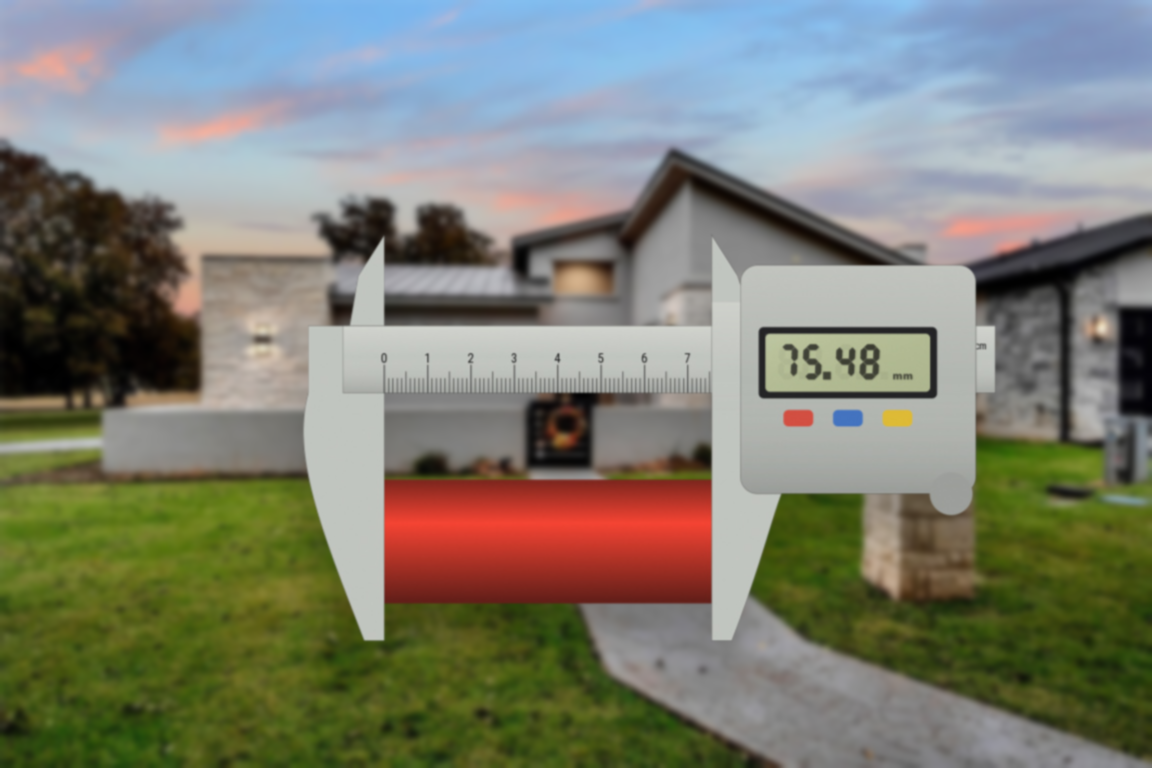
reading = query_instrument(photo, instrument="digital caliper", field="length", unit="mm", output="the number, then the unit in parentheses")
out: 75.48 (mm)
